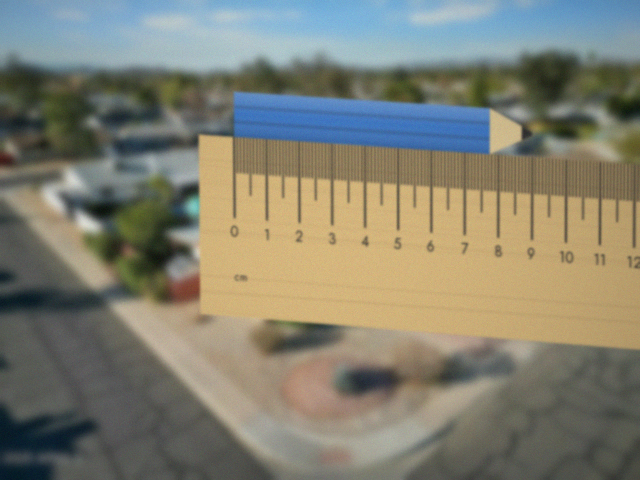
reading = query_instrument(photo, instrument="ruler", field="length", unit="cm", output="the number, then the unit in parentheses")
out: 9 (cm)
